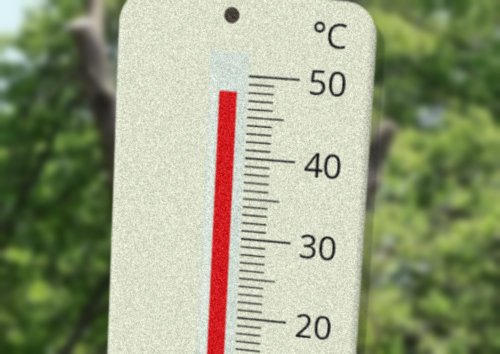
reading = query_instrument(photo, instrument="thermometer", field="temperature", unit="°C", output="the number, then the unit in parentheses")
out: 48 (°C)
